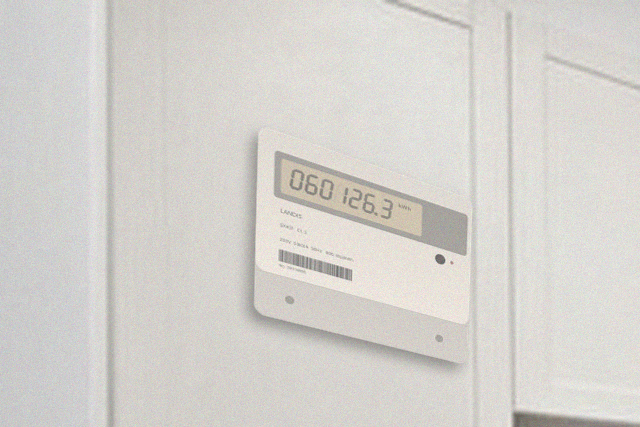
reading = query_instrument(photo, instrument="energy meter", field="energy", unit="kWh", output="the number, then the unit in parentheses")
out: 60126.3 (kWh)
